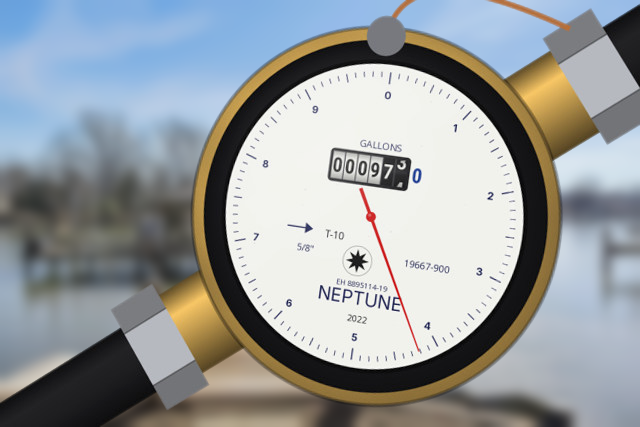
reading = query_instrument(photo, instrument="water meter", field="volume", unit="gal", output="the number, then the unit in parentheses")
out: 9734.2 (gal)
